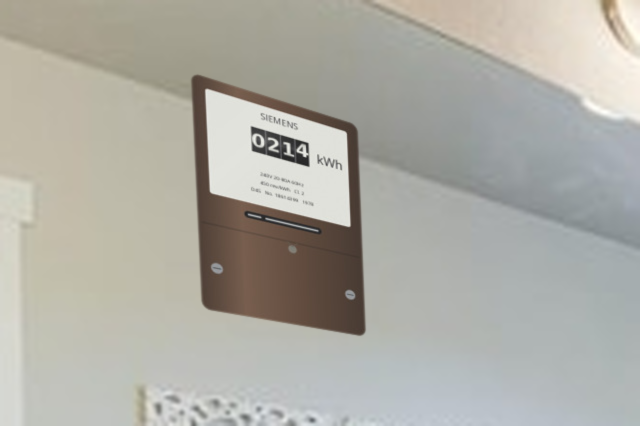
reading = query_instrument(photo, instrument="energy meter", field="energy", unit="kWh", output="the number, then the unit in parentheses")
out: 214 (kWh)
